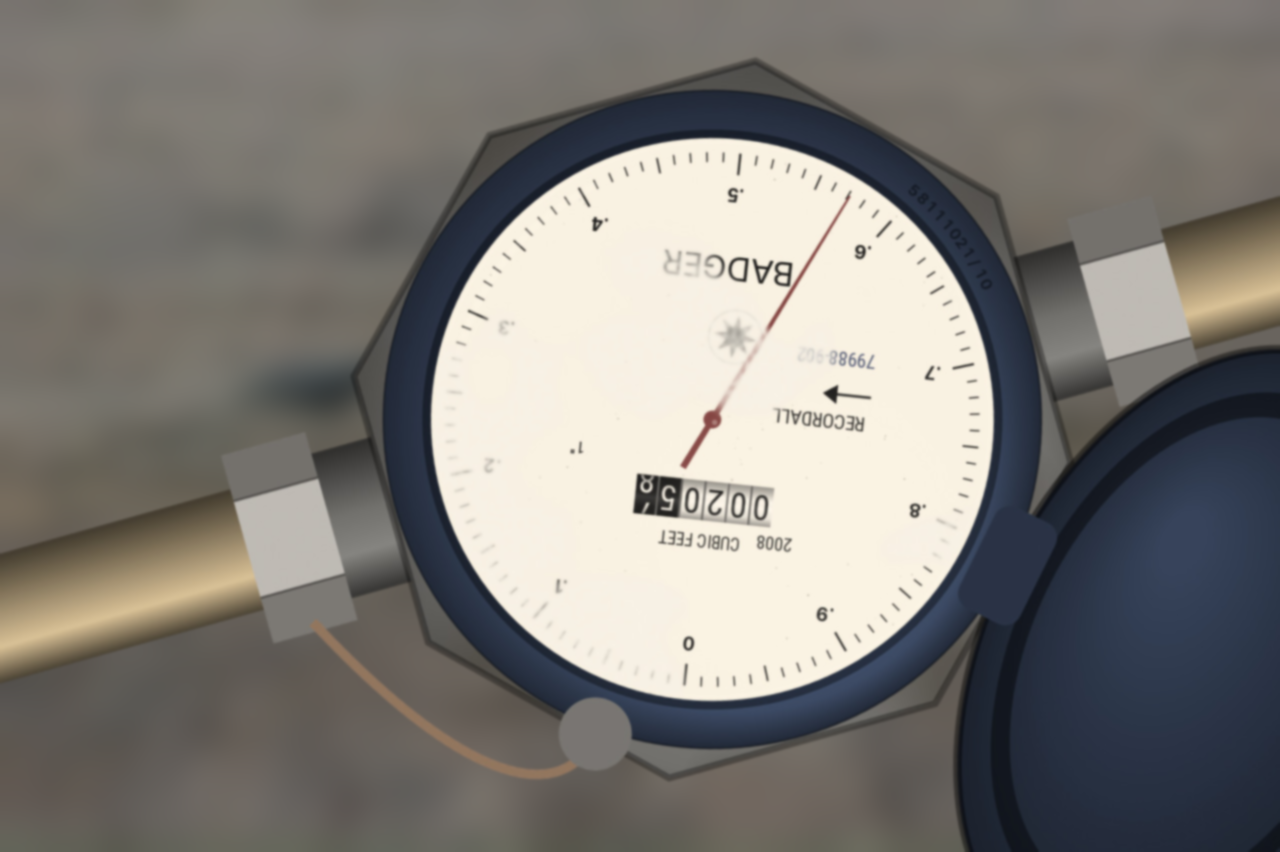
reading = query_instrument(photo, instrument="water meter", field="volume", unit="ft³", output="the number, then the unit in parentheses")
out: 2057.57 (ft³)
